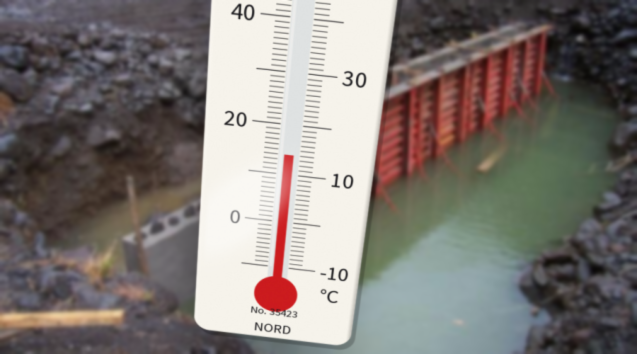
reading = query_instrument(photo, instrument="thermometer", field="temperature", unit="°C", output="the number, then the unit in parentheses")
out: 14 (°C)
